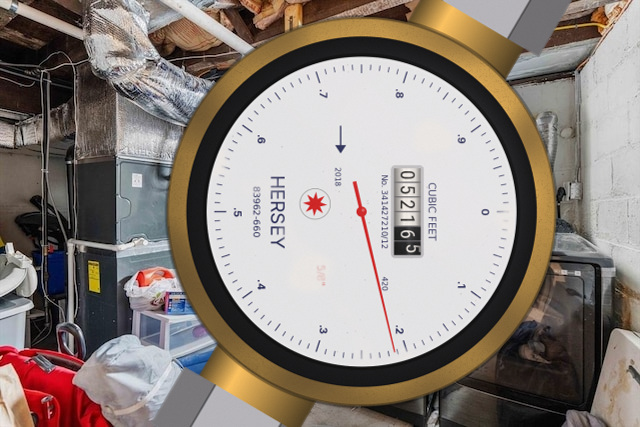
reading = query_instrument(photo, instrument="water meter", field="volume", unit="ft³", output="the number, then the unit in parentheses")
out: 52165.21 (ft³)
